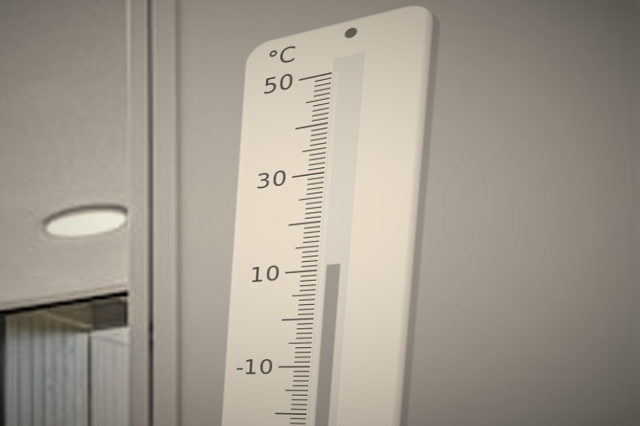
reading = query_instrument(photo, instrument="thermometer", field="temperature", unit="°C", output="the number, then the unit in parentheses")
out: 11 (°C)
